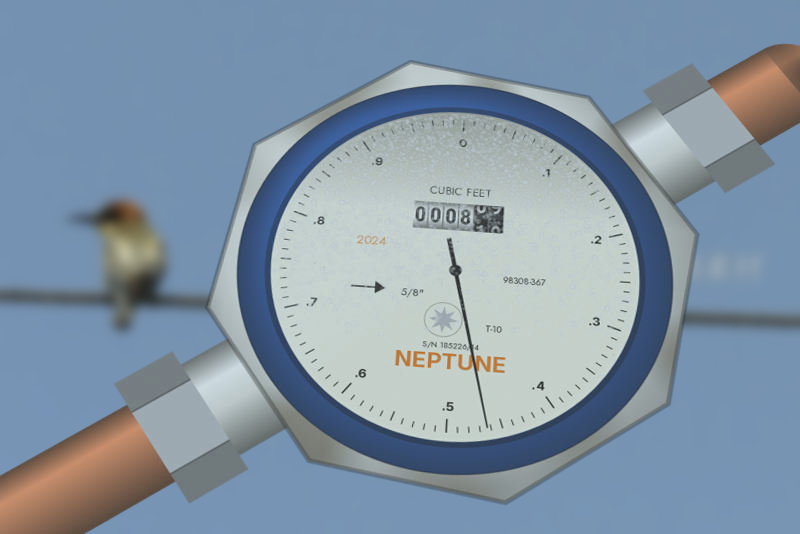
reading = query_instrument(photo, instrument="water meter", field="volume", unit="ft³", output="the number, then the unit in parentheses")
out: 809.46 (ft³)
